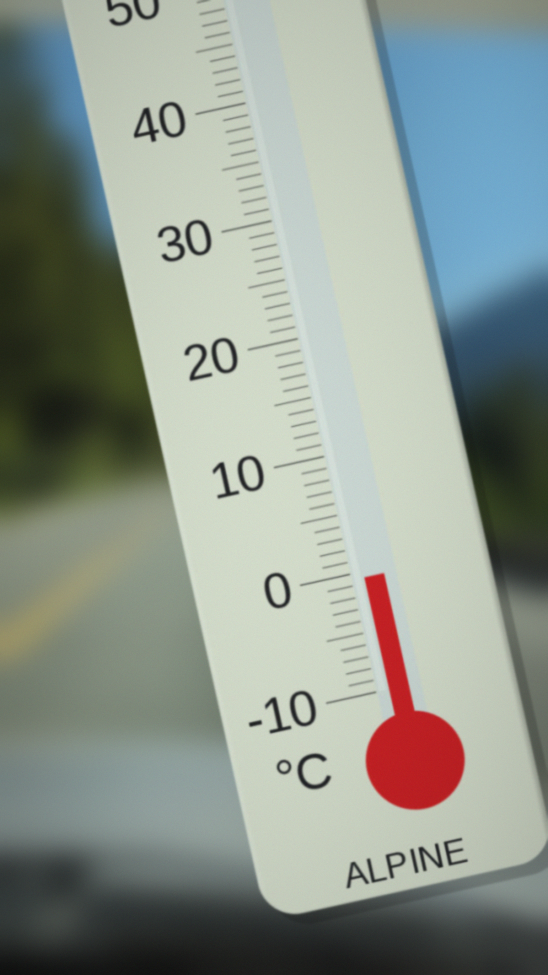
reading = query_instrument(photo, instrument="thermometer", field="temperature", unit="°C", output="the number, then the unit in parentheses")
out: -0.5 (°C)
